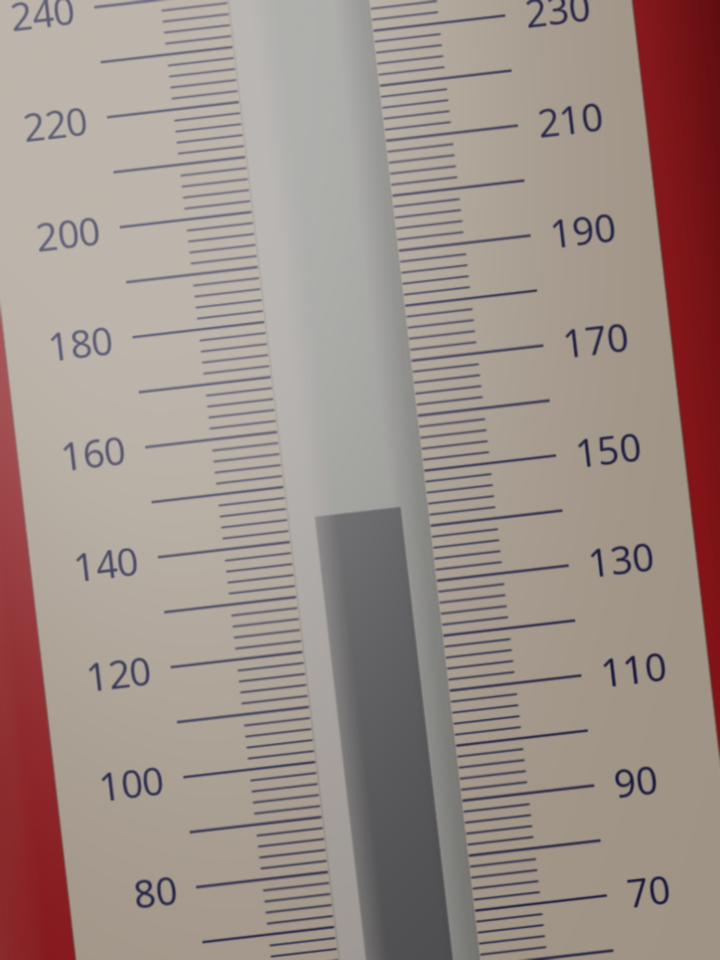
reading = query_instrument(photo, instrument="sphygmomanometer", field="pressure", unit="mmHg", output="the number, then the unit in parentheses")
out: 144 (mmHg)
